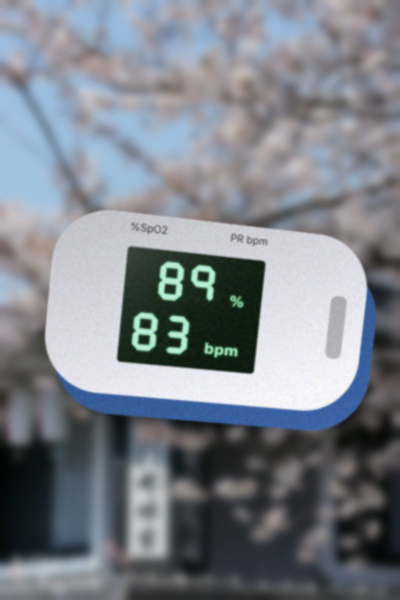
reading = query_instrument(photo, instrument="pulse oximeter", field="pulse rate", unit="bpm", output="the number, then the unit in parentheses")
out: 83 (bpm)
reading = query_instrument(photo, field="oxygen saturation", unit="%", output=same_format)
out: 89 (%)
